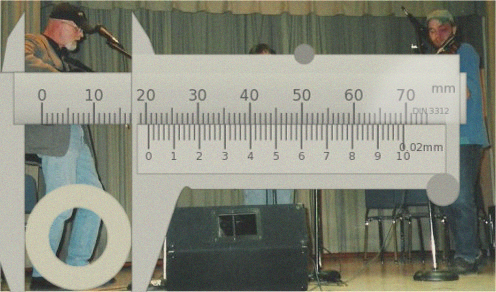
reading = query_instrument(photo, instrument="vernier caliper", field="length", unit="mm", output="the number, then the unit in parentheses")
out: 20.5 (mm)
